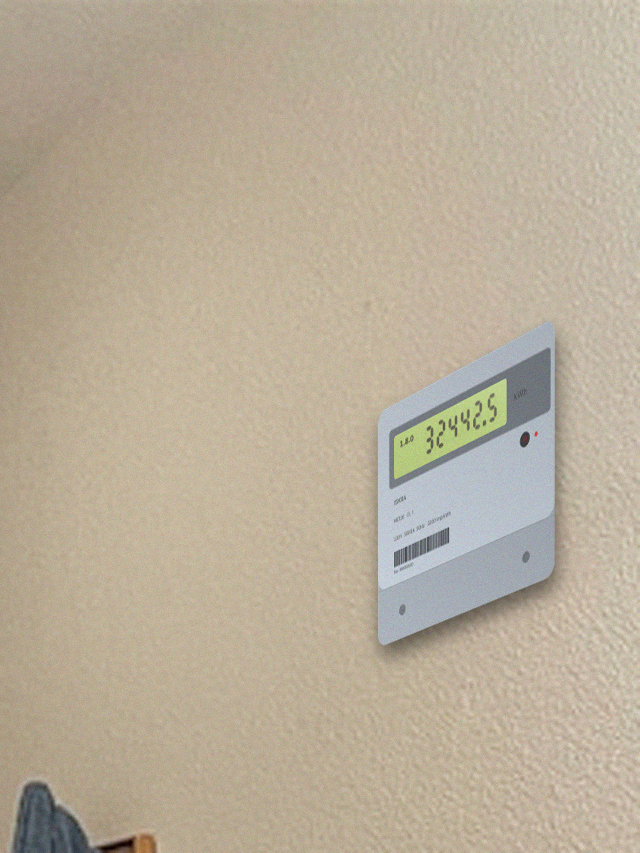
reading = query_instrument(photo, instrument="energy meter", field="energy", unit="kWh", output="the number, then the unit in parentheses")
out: 32442.5 (kWh)
